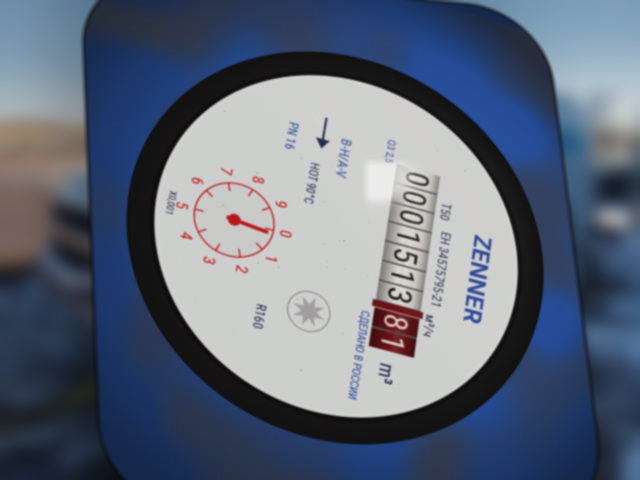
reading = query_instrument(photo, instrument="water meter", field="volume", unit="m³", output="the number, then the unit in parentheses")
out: 1513.810 (m³)
